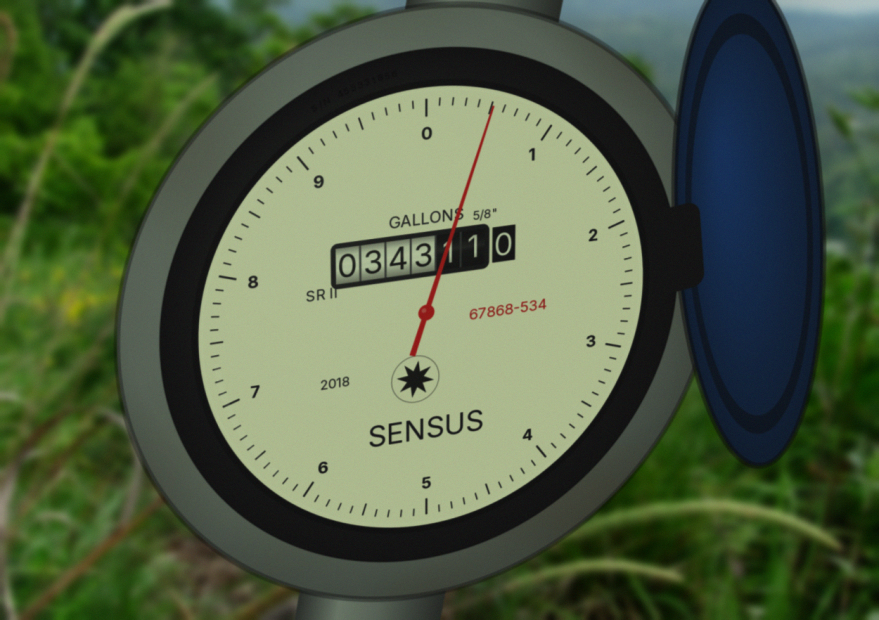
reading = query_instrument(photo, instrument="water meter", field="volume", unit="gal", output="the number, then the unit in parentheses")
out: 343110.5 (gal)
